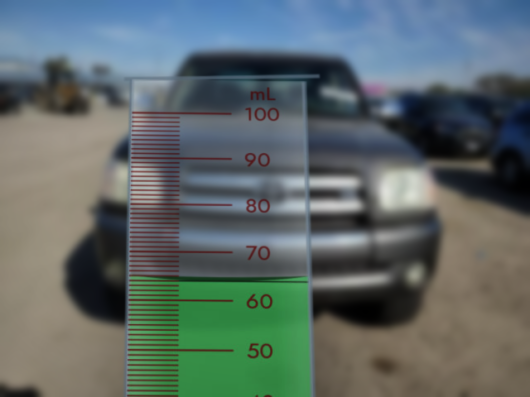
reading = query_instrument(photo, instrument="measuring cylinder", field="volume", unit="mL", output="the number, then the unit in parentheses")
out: 64 (mL)
